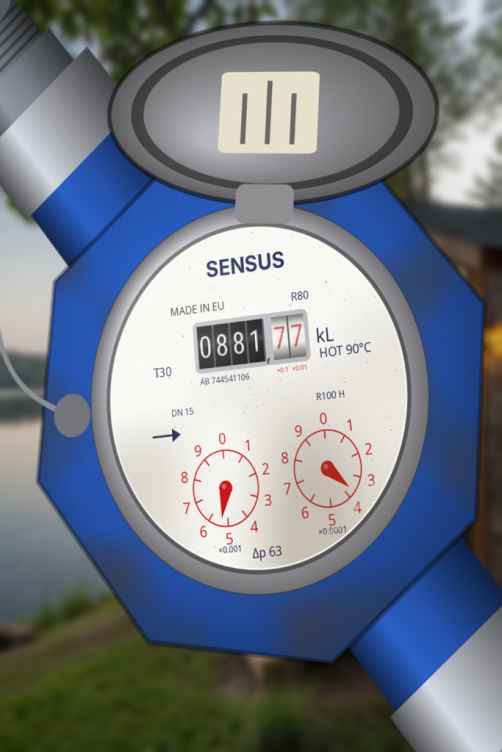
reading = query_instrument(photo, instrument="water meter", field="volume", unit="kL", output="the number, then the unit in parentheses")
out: 881.7753 (kL)
